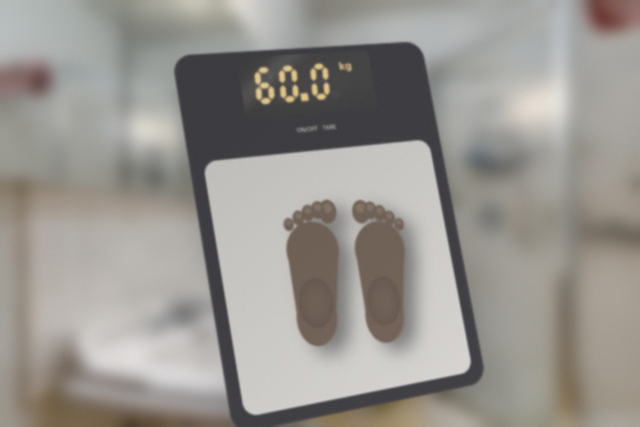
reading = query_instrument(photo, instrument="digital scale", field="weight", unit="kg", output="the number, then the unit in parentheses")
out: 60.0 (kg)
